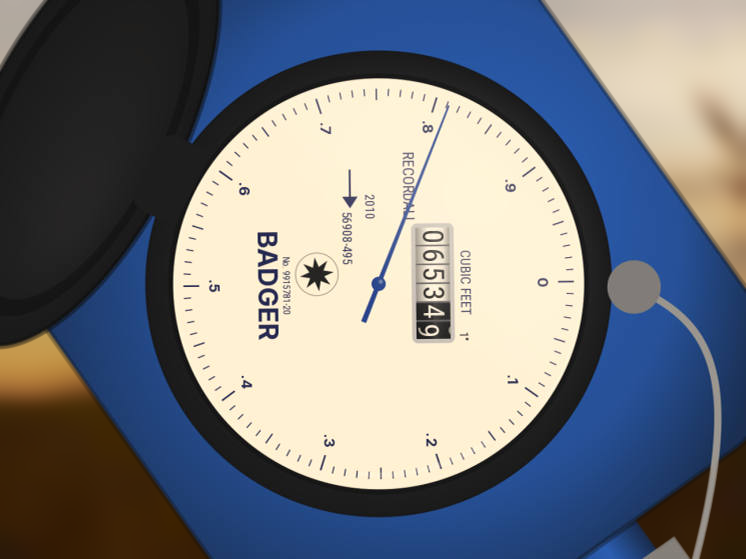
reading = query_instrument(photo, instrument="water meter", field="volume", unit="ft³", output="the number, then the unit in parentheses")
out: 65348.81 (ft³)
